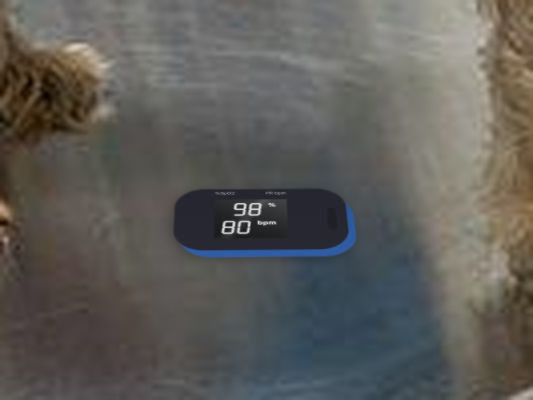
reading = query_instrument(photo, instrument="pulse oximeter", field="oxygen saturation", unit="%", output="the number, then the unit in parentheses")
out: 98 (%)
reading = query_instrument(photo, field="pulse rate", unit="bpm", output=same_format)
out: 80 (bpm)
